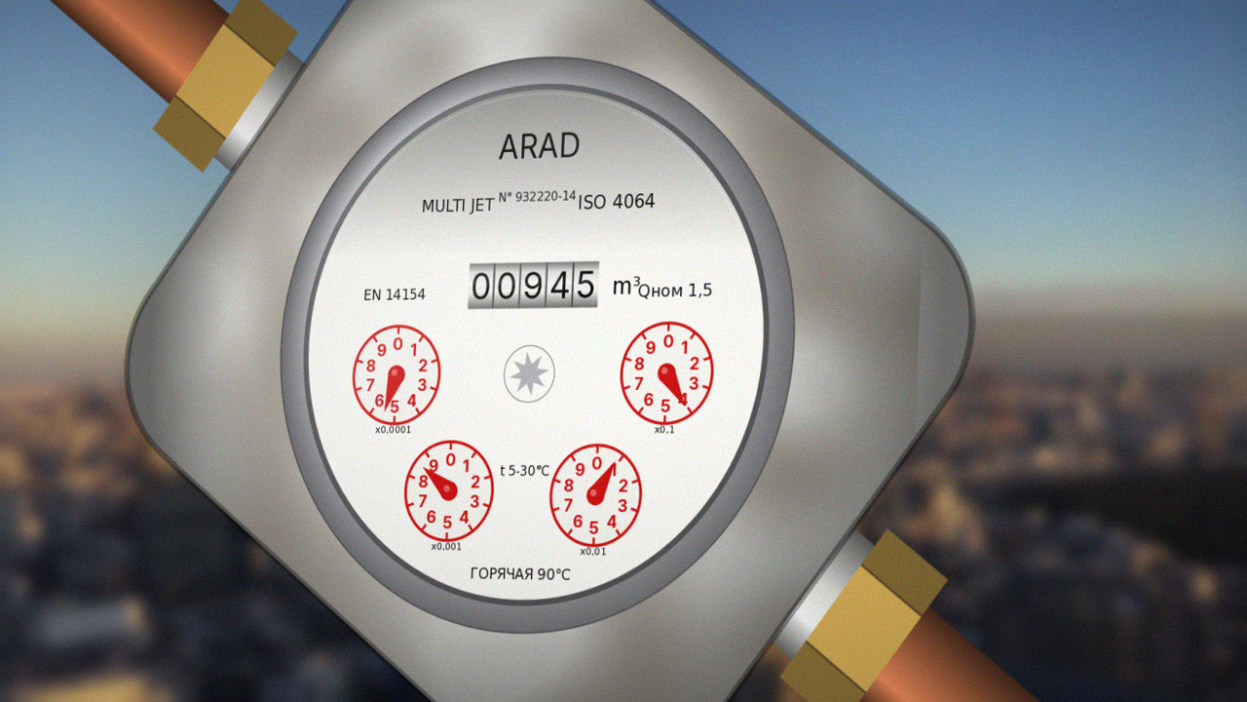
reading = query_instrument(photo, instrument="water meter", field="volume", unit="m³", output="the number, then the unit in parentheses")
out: 945.4085 (m³)
